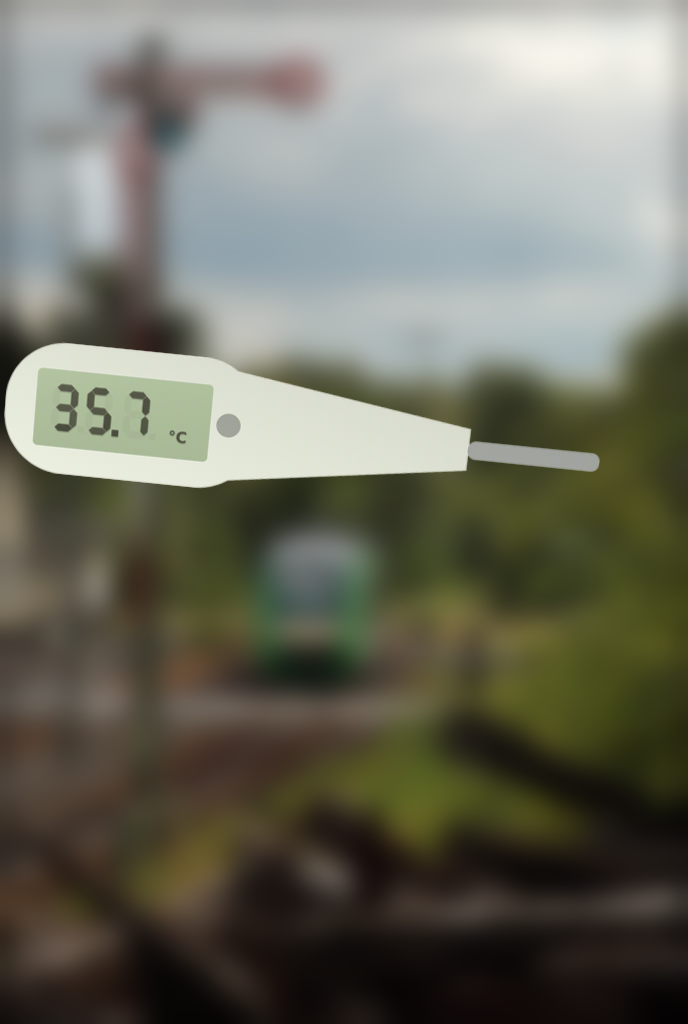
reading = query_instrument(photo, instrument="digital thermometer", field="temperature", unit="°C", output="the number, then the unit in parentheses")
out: 35.7 (°C)
